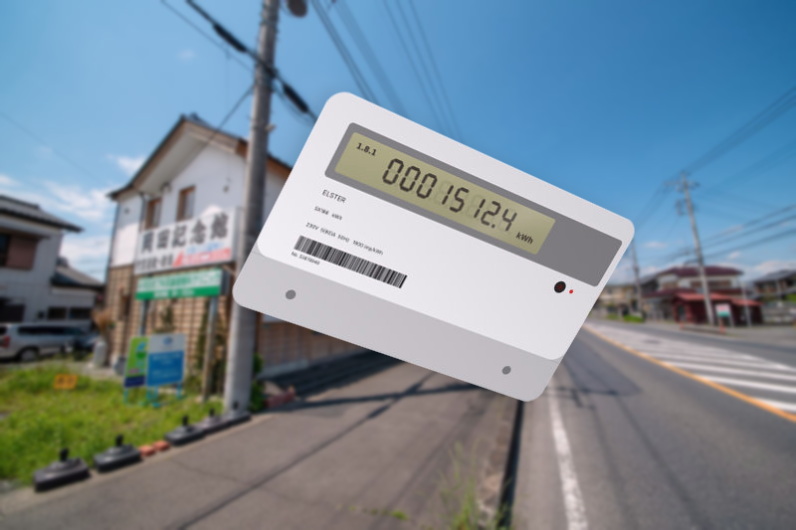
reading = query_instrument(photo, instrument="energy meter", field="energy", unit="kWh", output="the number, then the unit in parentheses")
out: 1512.4 (kWh)
